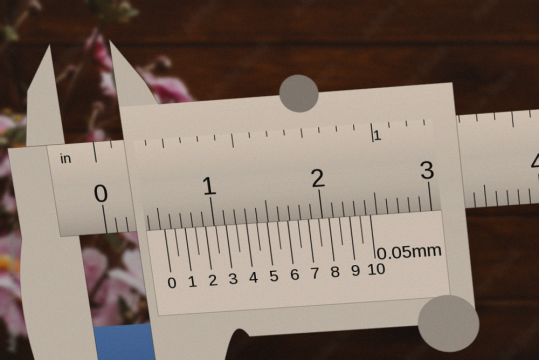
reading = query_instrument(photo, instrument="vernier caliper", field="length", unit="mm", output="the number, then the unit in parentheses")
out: 5.4 (mm)
